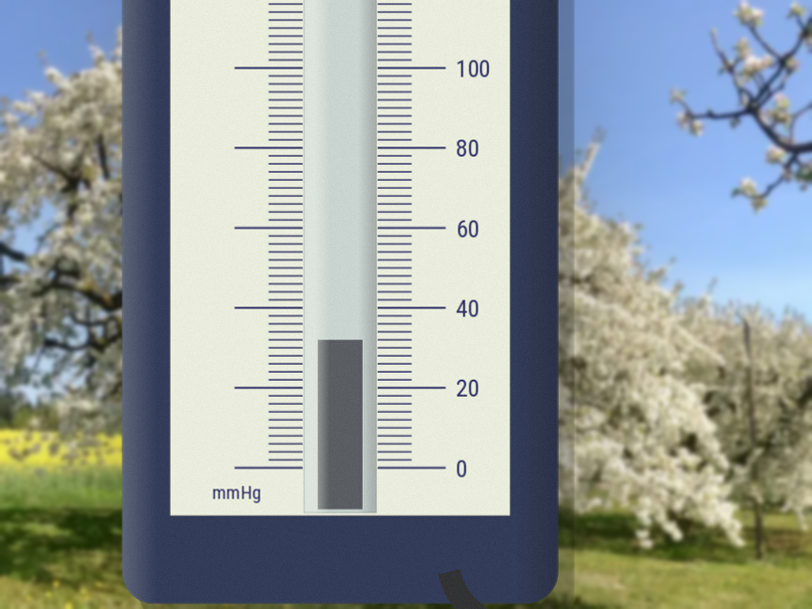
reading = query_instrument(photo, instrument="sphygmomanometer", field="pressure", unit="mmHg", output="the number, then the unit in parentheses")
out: 32 (mmHg)
